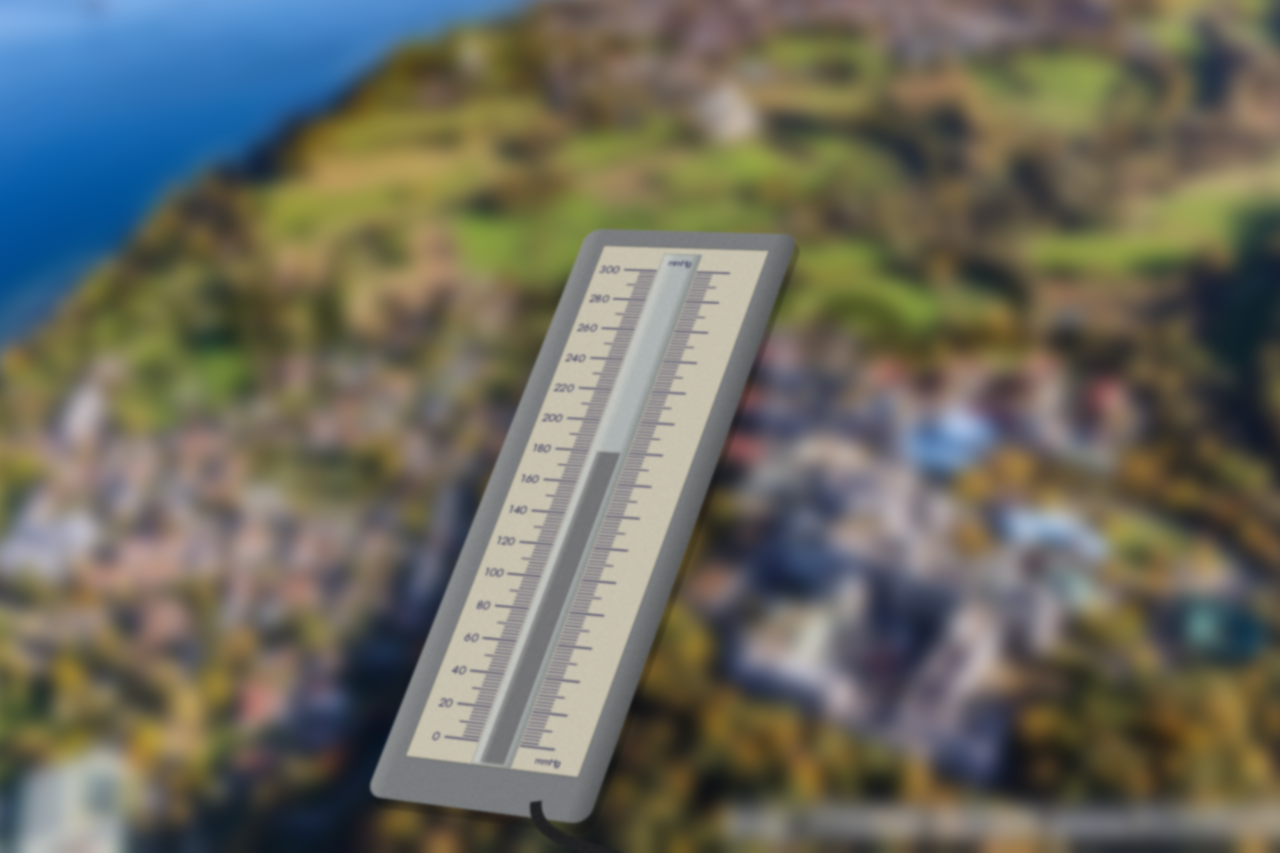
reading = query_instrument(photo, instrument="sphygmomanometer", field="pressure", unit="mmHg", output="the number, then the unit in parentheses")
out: 180 (mmHg)
